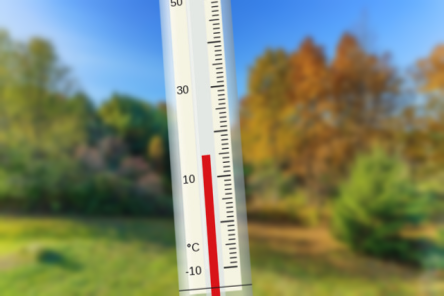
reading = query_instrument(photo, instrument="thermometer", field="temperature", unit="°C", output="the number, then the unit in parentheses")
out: 15 (°C)
